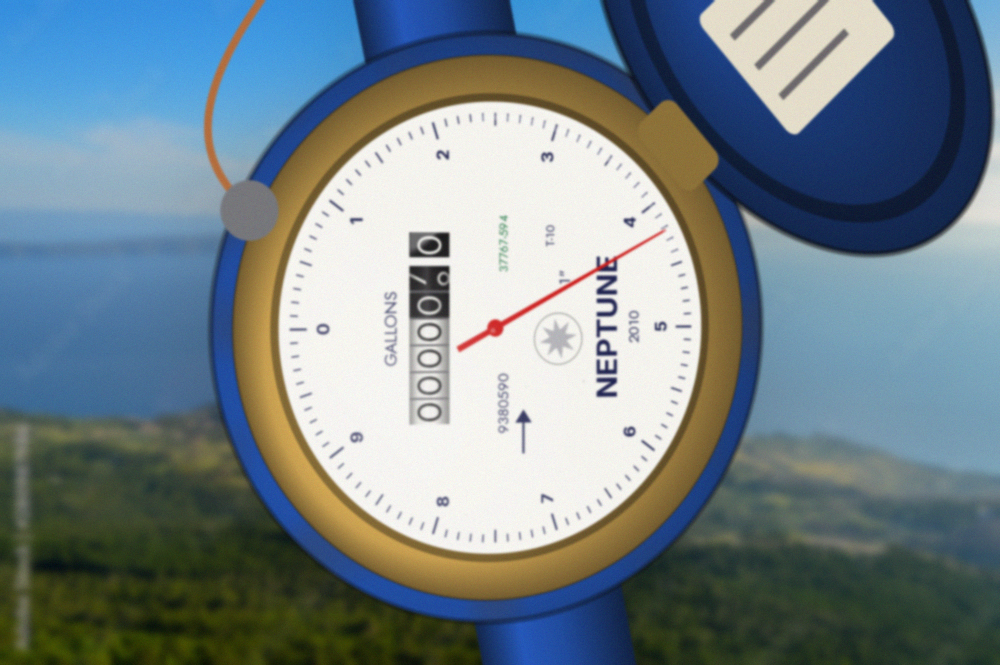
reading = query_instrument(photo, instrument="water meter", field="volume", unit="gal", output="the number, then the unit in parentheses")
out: 74.2 (gal)
